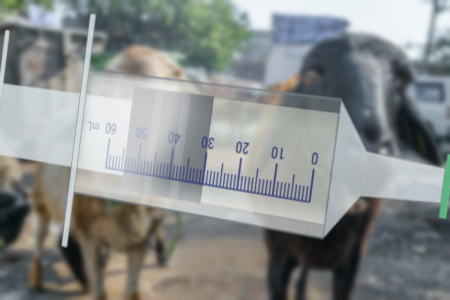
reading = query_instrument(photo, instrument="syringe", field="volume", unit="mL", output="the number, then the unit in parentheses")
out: 30 (mL)
